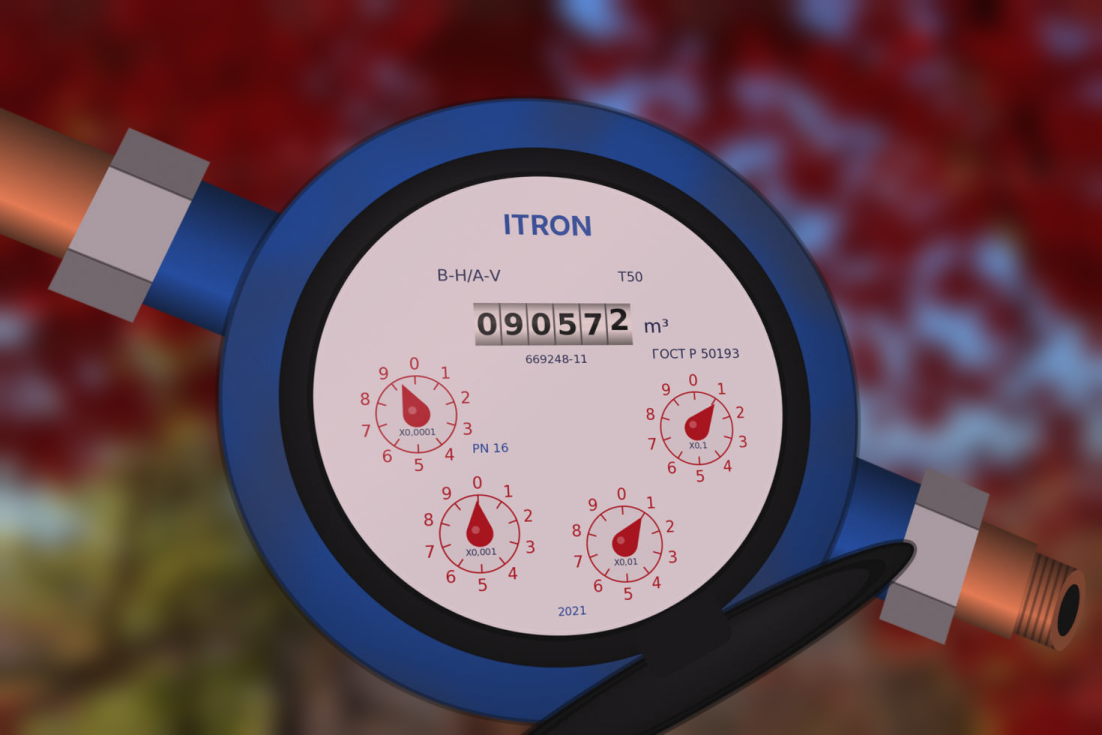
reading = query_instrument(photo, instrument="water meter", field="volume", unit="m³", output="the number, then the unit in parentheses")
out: 90572.1099 (m³)
